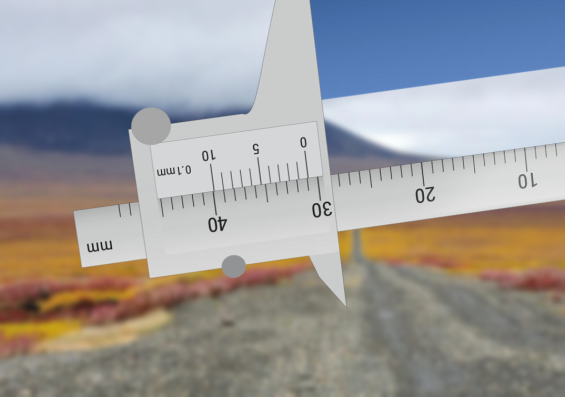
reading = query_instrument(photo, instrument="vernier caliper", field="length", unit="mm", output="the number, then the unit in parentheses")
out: 30.9 (mm)
